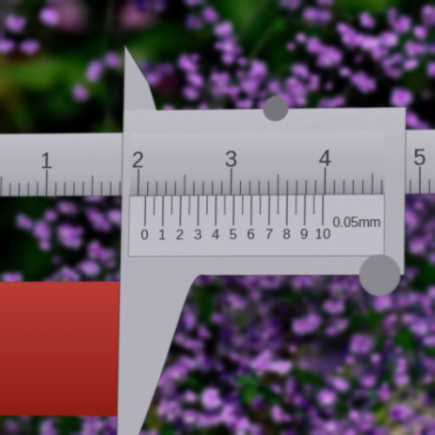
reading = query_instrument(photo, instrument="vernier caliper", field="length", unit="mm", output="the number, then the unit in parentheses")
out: 20.8 (mm)
